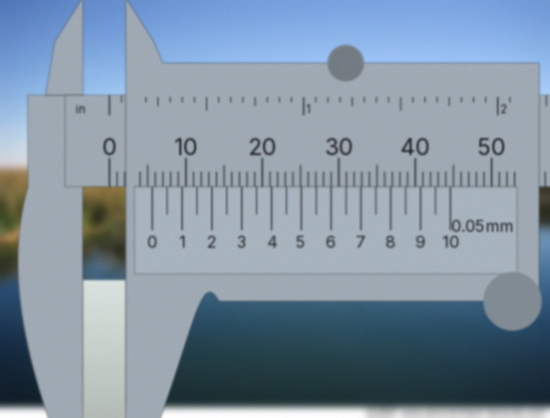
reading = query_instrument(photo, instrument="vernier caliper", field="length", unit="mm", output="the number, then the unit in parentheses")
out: 5.6 (mm)
